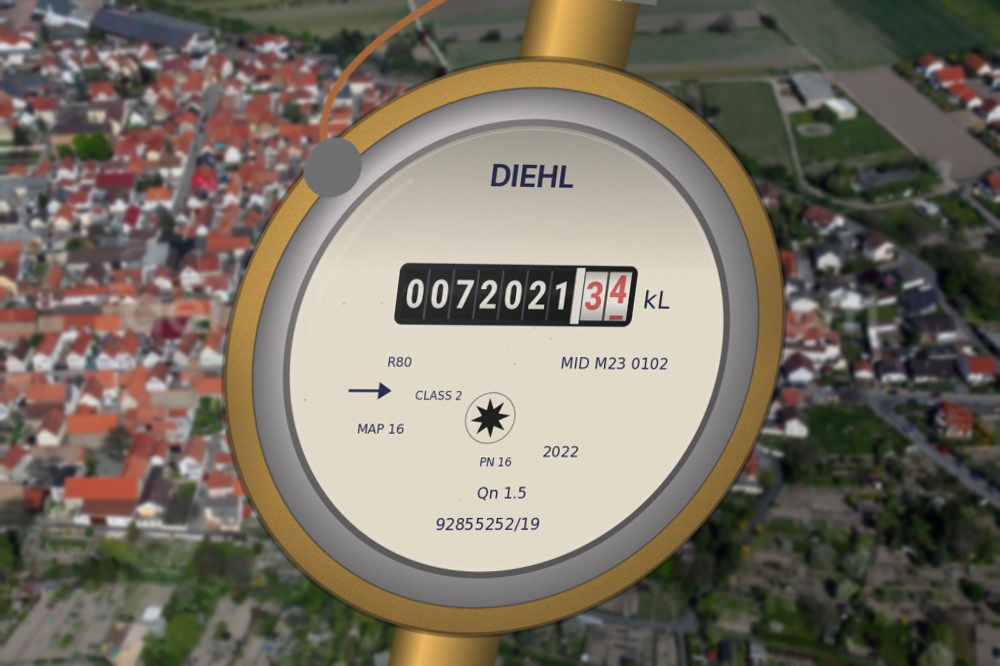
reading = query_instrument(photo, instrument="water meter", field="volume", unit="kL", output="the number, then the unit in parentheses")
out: 72021.34 (kL)
